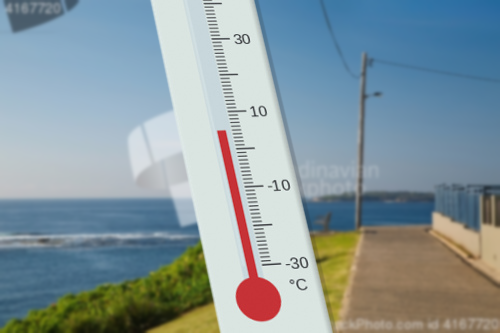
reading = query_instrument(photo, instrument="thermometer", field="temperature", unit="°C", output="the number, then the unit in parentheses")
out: 5 (°C)
